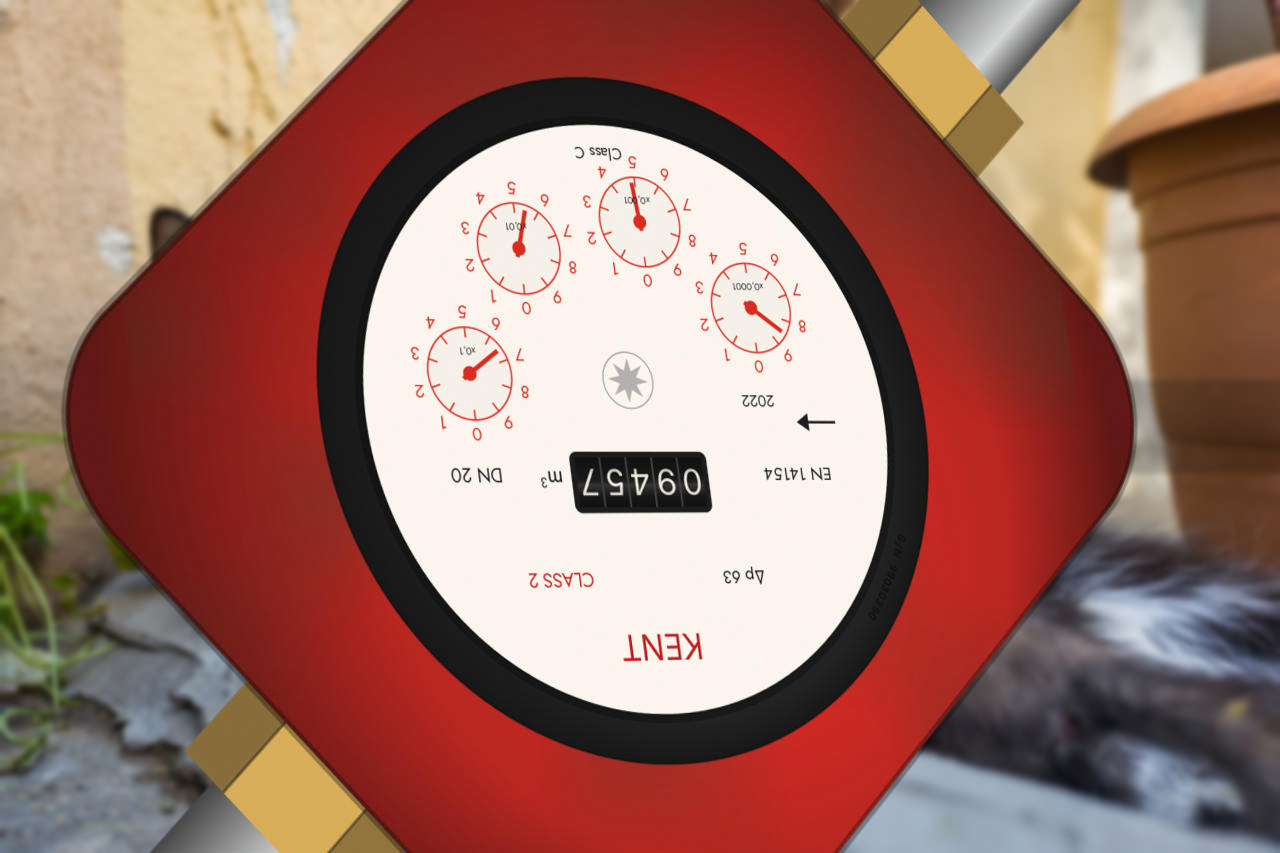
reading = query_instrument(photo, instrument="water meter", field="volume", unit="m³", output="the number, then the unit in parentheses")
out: 9457.6548 (m³)
